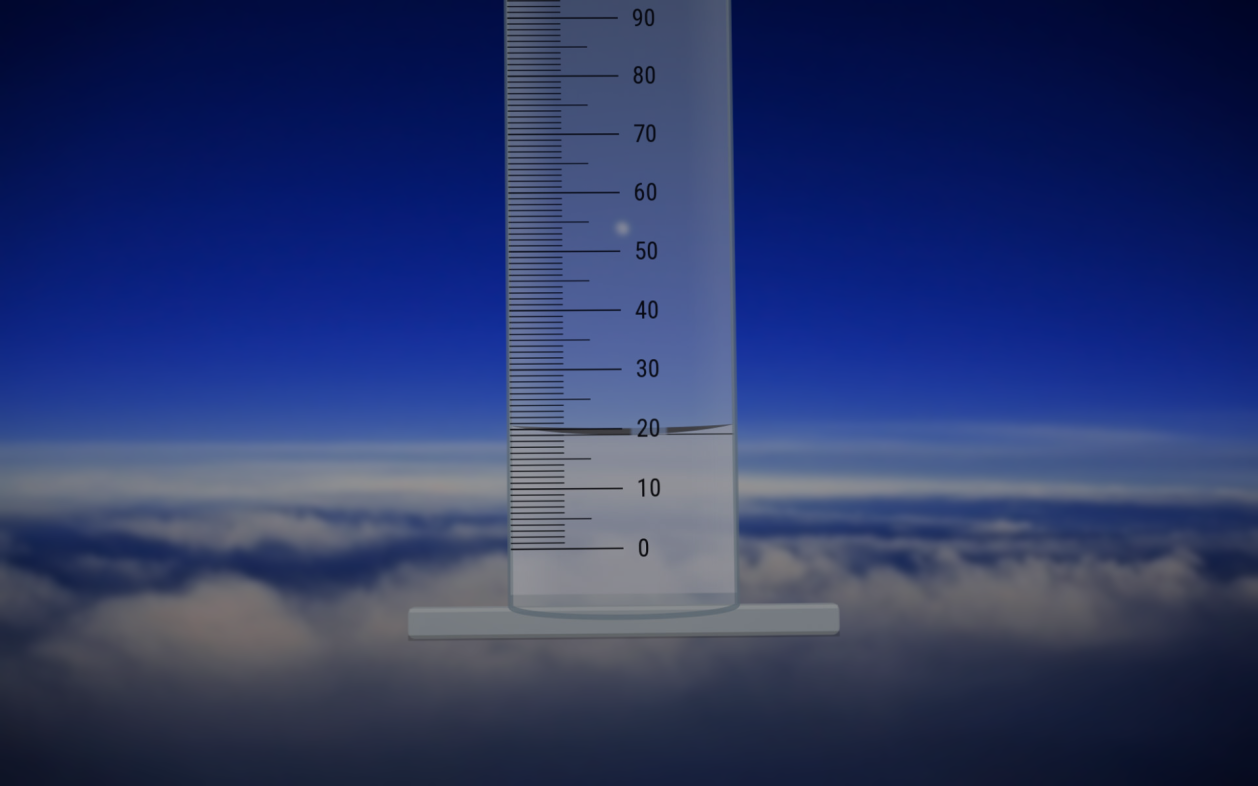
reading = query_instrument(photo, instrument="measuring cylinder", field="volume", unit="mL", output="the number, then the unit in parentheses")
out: 19 (mL)
